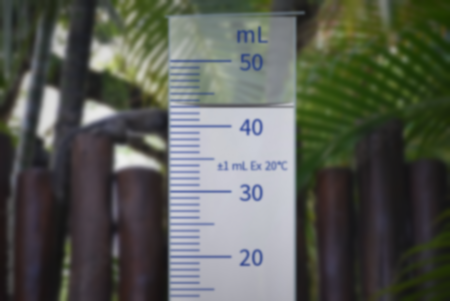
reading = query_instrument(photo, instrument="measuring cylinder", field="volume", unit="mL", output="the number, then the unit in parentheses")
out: 43 (mL)
